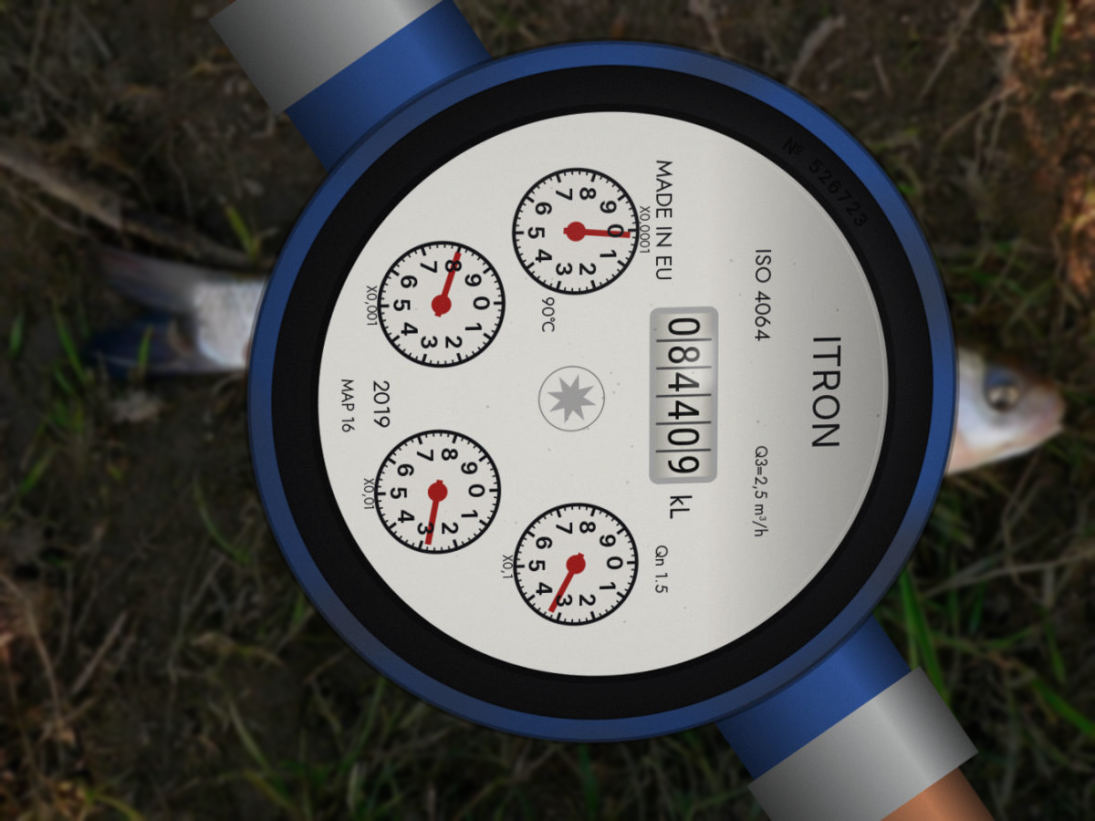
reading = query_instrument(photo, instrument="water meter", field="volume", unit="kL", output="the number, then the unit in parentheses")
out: 84409.3280 (kL)
